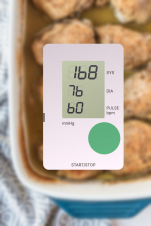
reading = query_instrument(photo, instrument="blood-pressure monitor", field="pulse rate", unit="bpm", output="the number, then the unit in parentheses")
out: 60 (bpm)
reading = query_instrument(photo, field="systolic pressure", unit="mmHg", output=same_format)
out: 168 (mmHg)
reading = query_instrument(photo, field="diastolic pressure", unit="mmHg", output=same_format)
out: 76 (mmHg)
